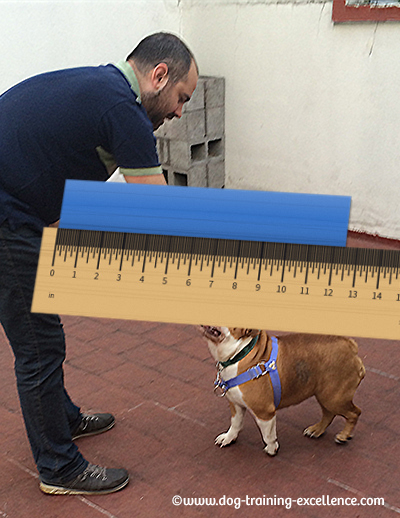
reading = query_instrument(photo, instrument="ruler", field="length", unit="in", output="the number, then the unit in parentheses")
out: 12.5 (in)
